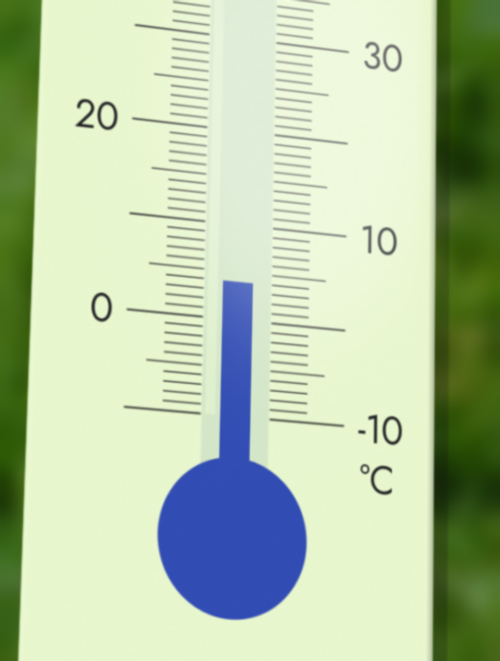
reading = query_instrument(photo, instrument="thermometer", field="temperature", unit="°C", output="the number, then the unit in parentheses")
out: 4 (°C)
